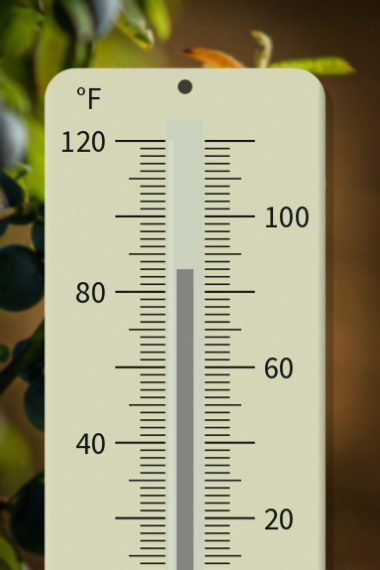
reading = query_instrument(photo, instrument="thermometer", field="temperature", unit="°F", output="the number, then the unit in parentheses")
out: 86 (°F)
